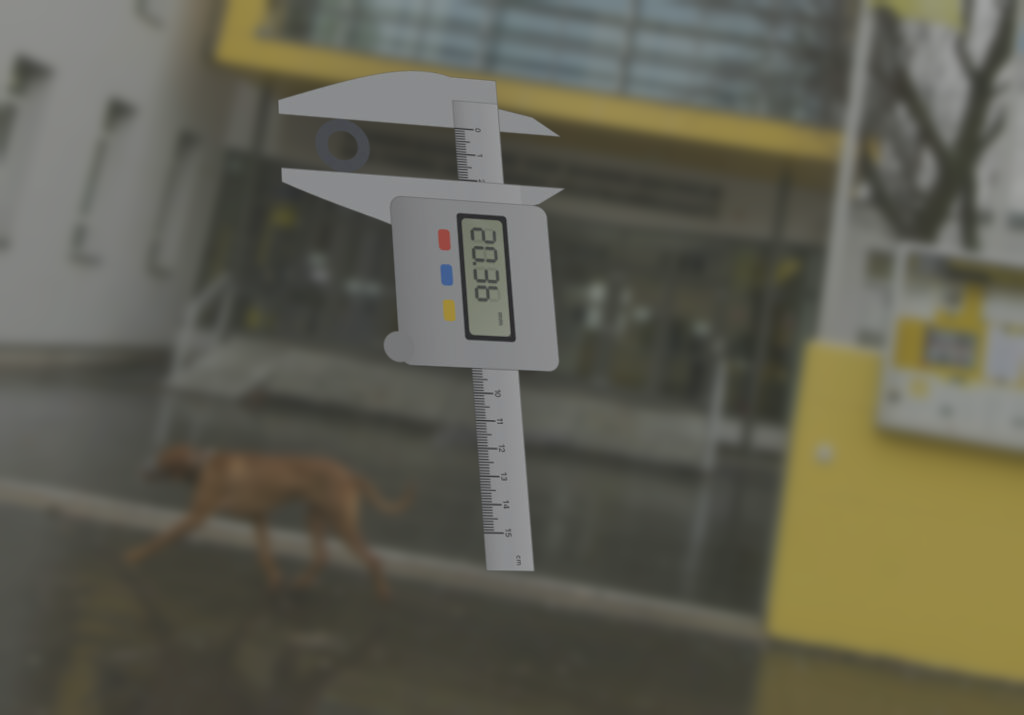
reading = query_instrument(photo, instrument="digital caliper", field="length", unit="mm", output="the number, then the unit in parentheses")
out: 20.36 (mm)
